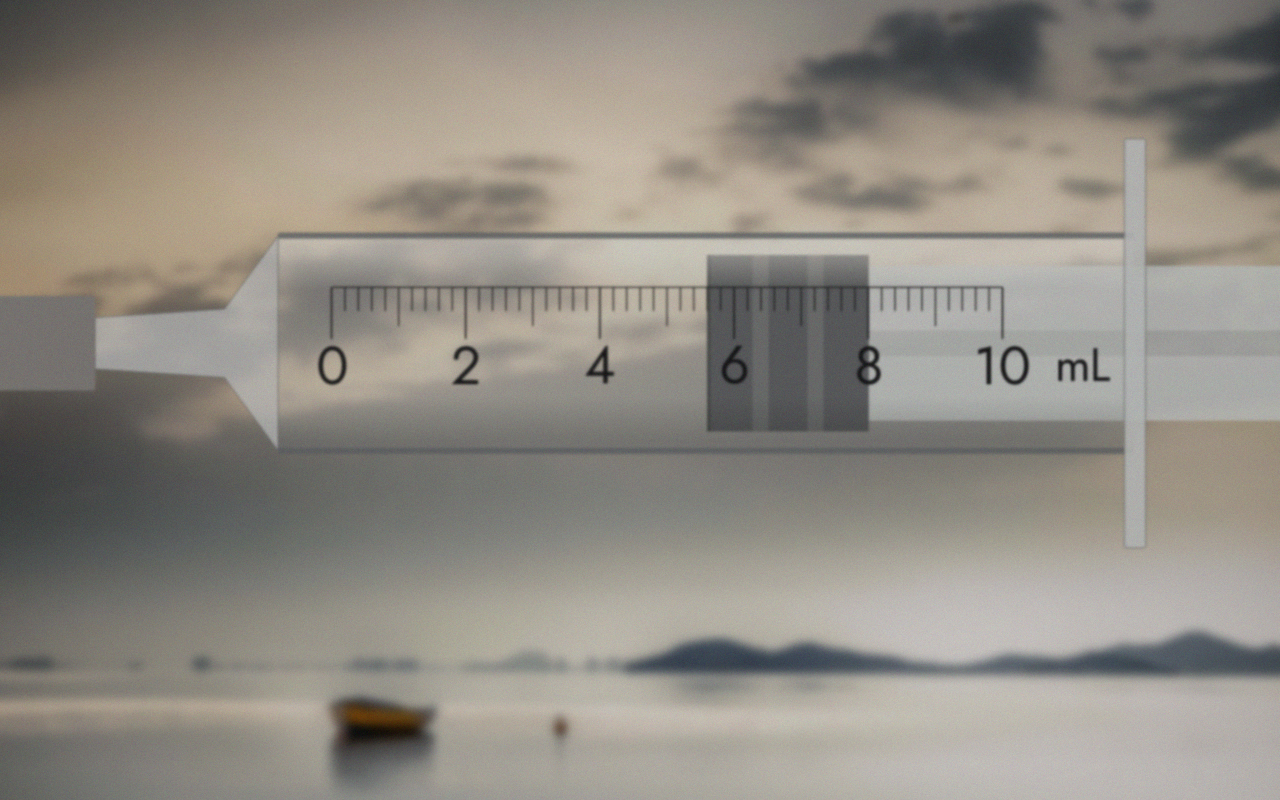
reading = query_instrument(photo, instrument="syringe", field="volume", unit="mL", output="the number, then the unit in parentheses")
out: 5.6 (mL)
